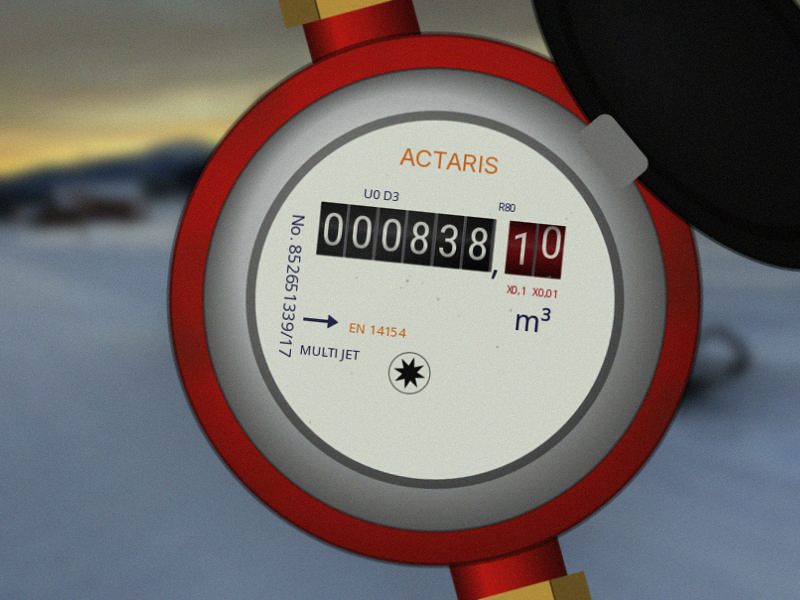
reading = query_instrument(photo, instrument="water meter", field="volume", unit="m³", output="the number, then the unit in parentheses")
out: 838.10 (m³)
